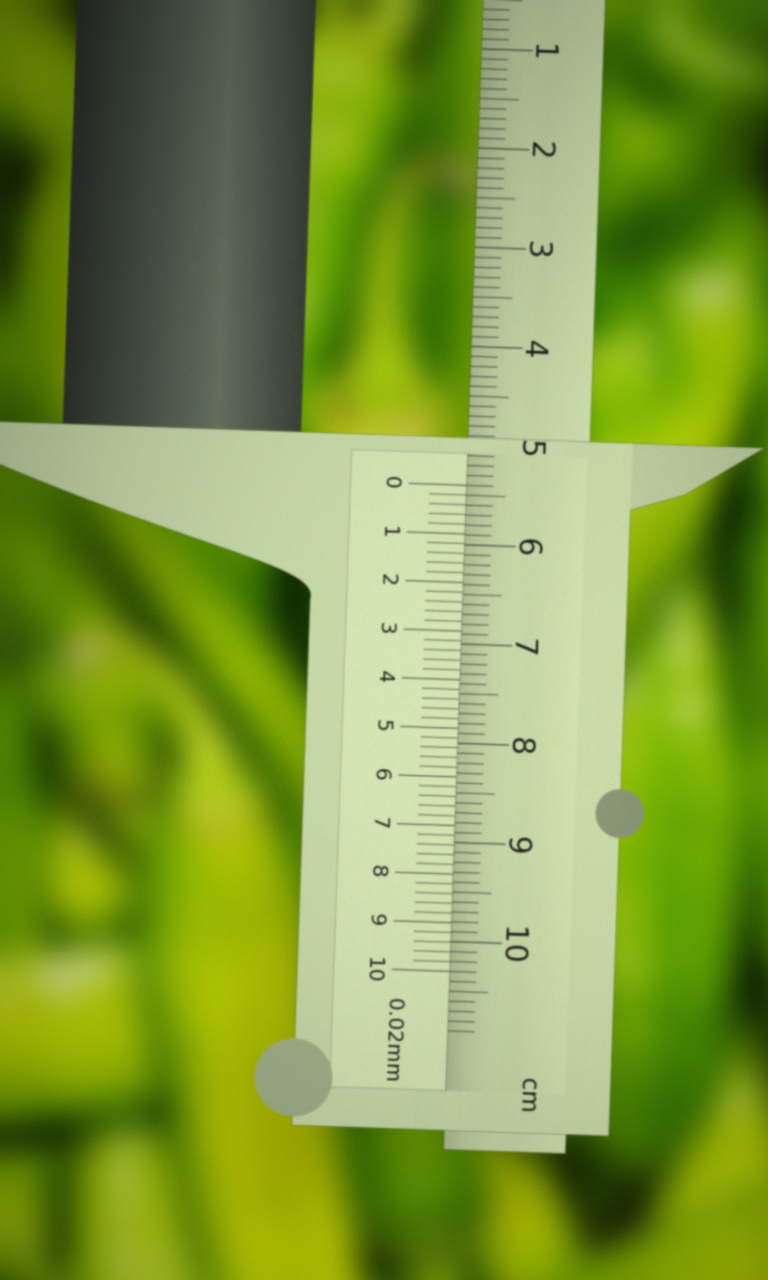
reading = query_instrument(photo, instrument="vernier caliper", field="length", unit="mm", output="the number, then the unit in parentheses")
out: 54.0 (mm)
